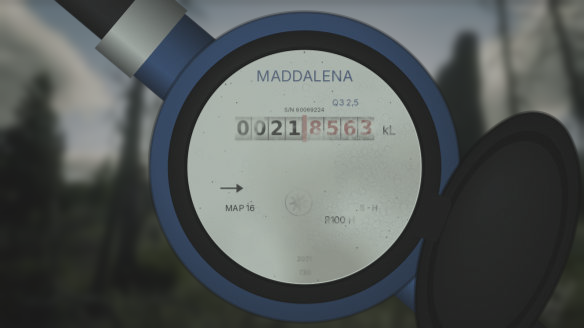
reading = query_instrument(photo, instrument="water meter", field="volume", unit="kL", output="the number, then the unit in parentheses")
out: 21.8563 (kL)
